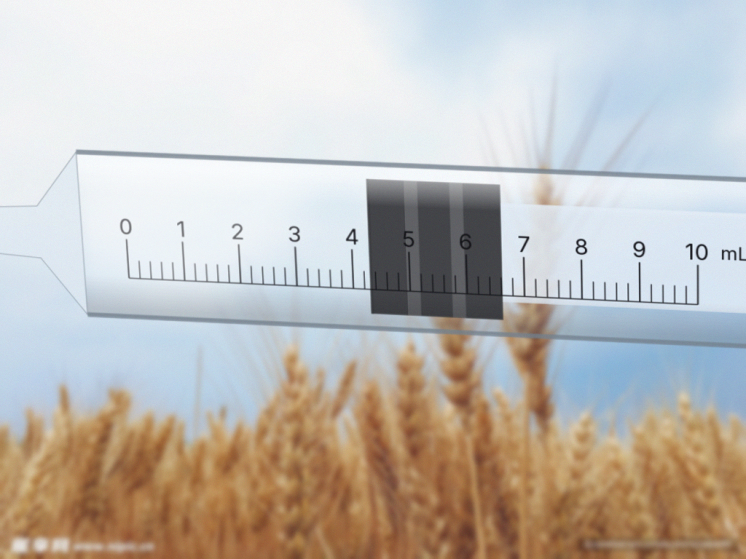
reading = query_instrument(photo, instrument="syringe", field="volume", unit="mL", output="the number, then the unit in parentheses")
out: 4.3 (mL)
